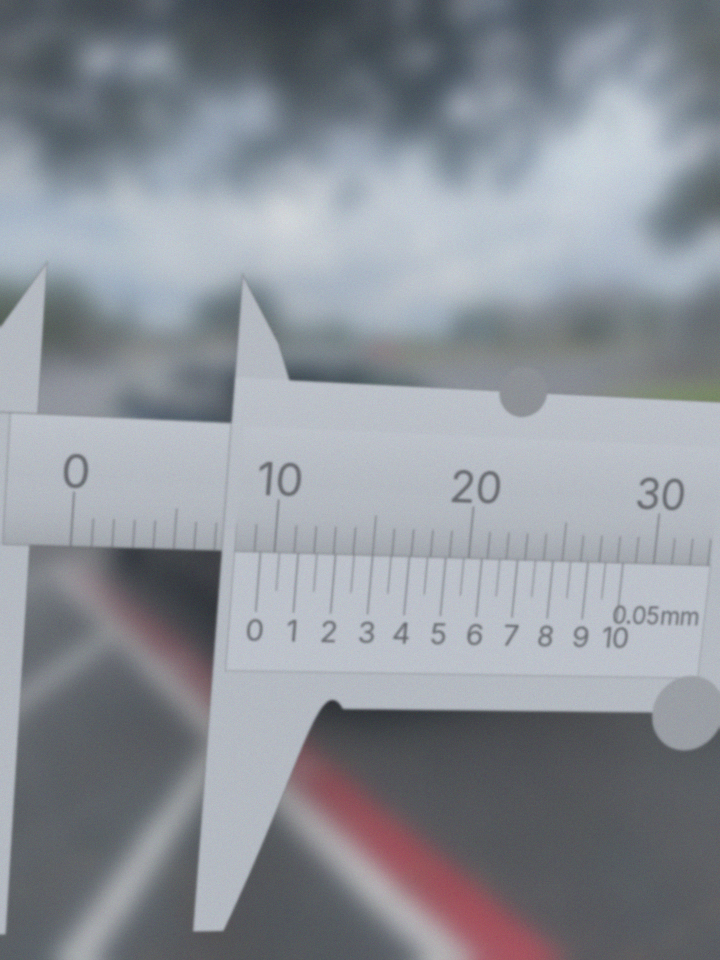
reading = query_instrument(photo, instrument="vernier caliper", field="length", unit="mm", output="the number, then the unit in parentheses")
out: 9.3 (mm)
